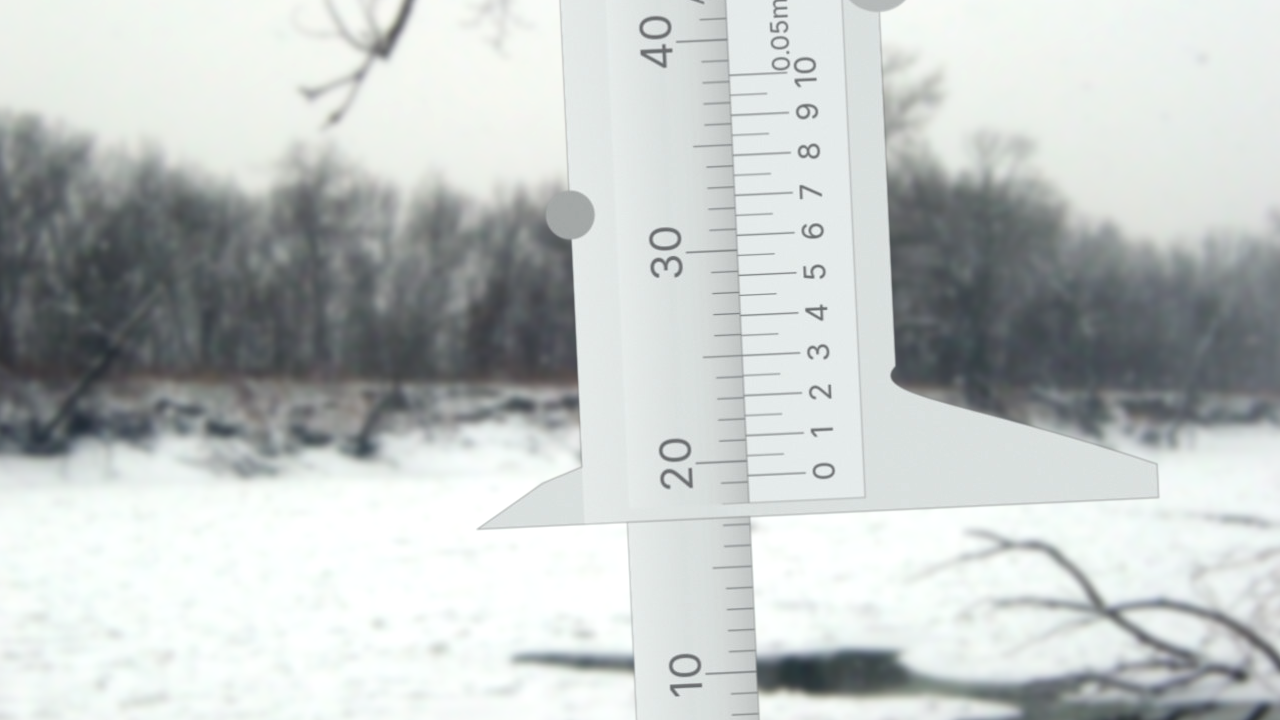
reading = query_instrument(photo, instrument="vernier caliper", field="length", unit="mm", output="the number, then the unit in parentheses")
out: 19.3 (mm)
